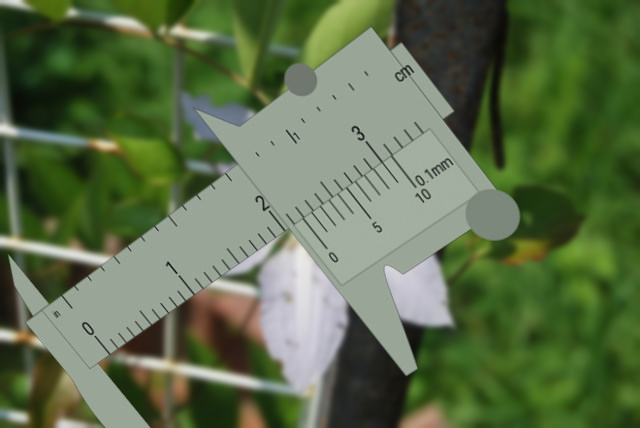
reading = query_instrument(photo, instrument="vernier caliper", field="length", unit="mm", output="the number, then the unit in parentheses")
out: 21.9 (mm)
